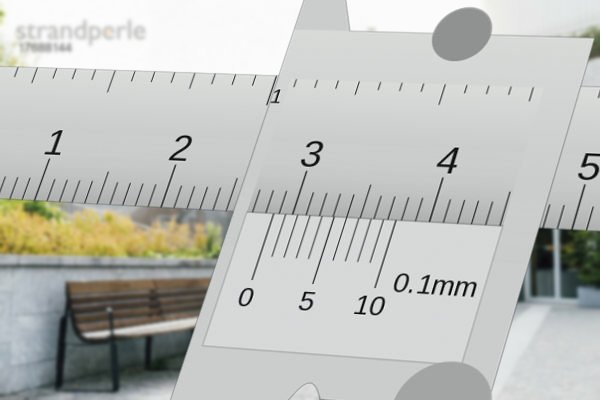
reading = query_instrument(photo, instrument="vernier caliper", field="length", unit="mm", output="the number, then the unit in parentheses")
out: 28.6 (mm)
